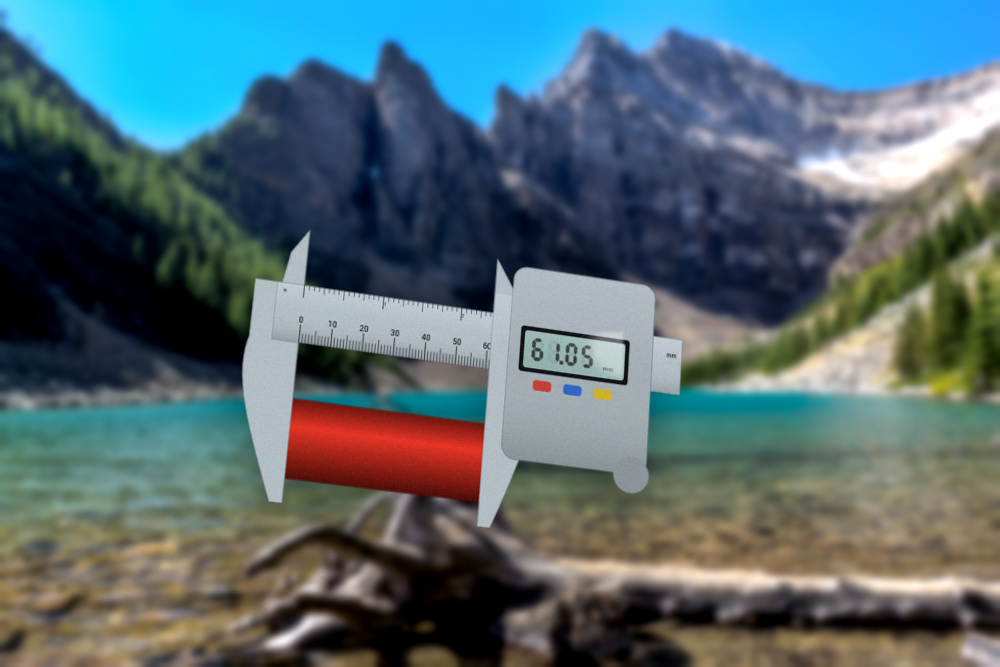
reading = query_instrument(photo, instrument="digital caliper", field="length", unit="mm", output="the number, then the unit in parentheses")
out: 61.05 (mm)
